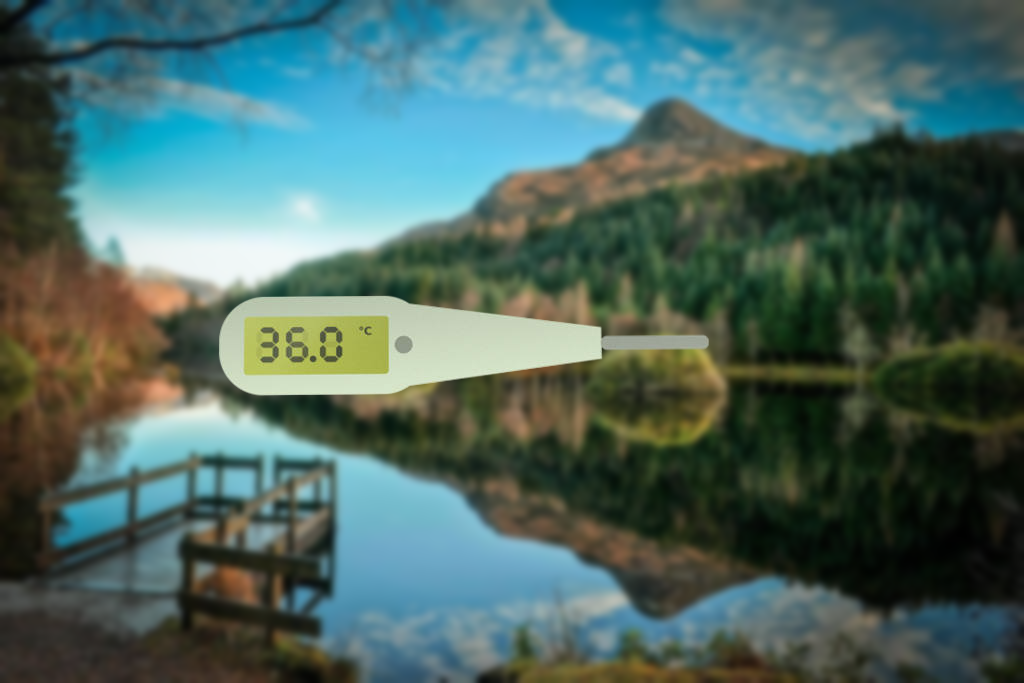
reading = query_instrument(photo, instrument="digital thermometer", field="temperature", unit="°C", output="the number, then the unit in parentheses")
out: 36.0 (°C)
